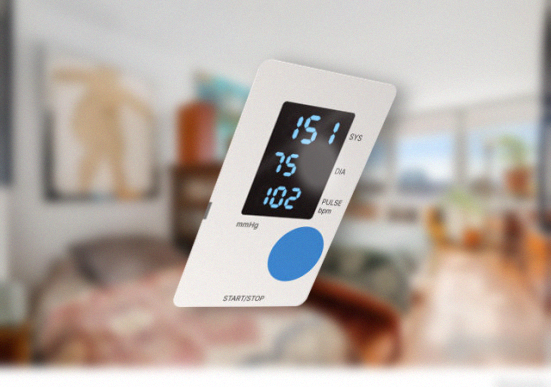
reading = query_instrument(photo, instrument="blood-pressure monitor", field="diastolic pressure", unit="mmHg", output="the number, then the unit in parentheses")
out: 75 (mmHg)
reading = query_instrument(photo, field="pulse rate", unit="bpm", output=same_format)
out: 102 (bpm)
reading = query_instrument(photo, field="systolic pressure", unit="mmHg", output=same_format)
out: 151 (mmHg)
